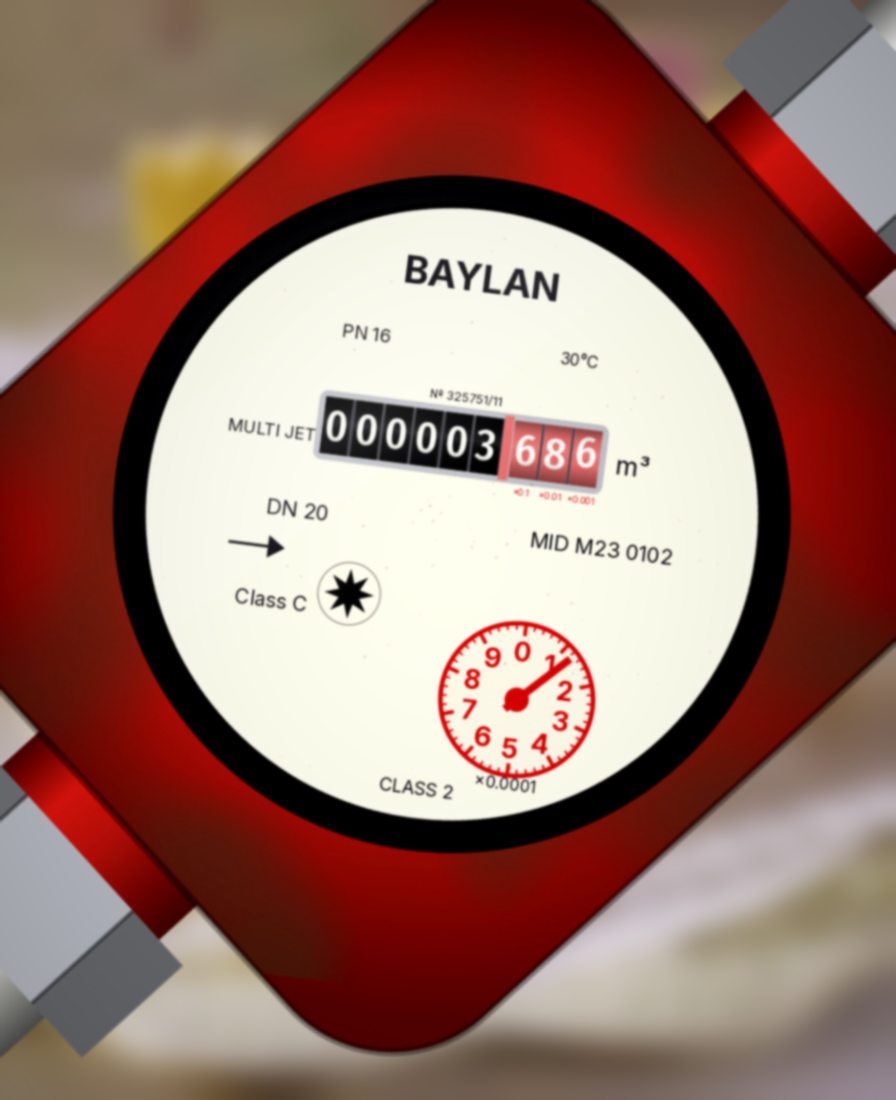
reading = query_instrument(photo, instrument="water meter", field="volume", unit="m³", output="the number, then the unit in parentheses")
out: 3.6861 (m³)
